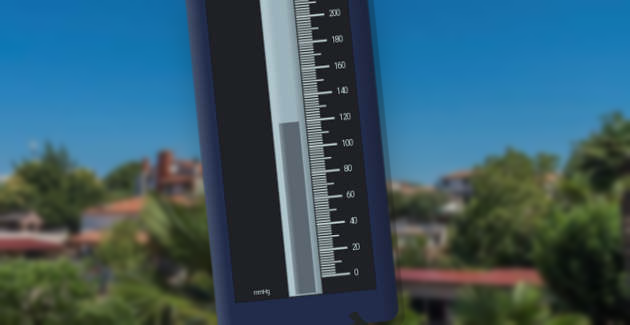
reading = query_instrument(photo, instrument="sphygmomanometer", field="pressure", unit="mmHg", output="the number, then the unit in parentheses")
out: 120 (mmHg)
